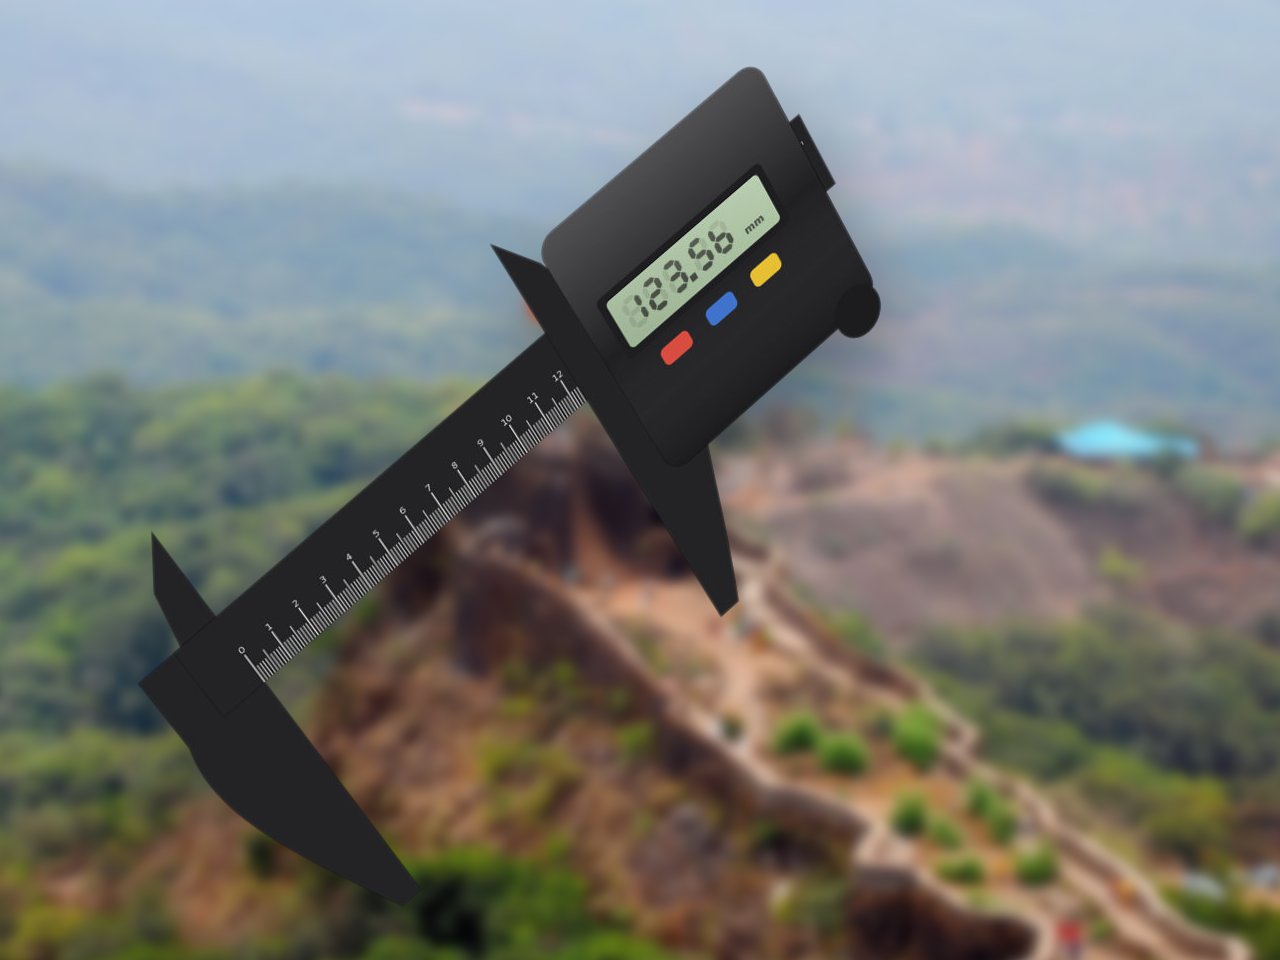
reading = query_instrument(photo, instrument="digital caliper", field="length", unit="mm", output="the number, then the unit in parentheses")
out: 123.56 (mm)
